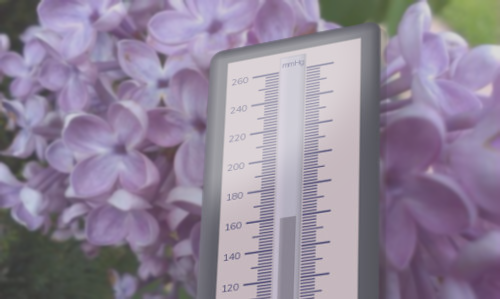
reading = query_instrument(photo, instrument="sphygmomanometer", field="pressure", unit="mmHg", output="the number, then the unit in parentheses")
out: 160 (mmHg)
